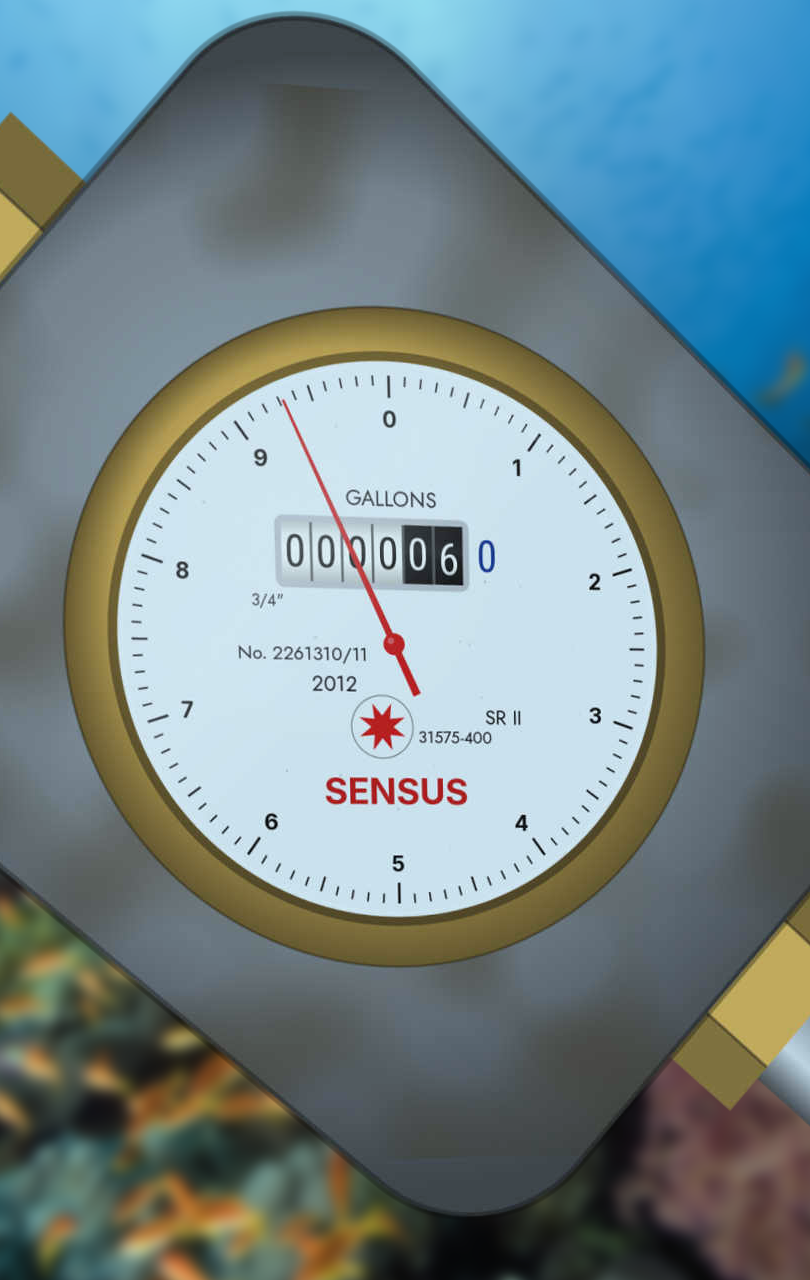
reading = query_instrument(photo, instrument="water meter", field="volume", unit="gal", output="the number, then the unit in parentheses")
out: 59.3 (gal)
